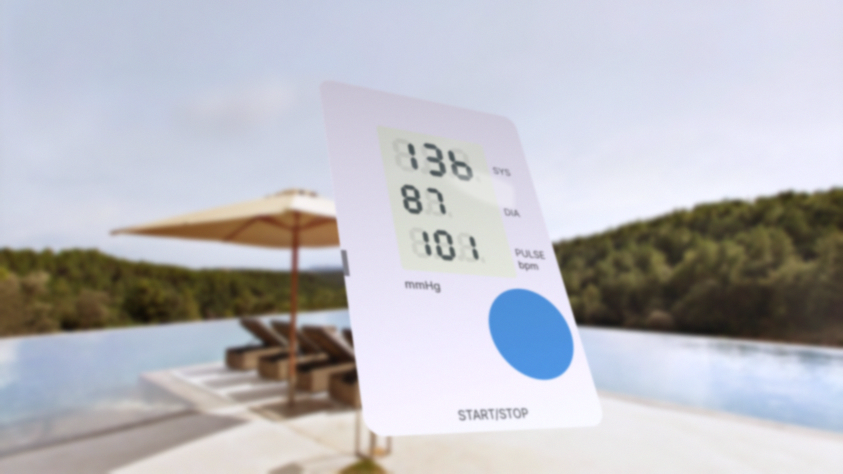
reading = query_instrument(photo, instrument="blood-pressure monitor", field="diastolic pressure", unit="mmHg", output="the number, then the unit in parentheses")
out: 87 (mmHg)
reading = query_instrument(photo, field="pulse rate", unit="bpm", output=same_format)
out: 101 (bpm)
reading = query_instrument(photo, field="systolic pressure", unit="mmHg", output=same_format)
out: 136 (mmHg)
